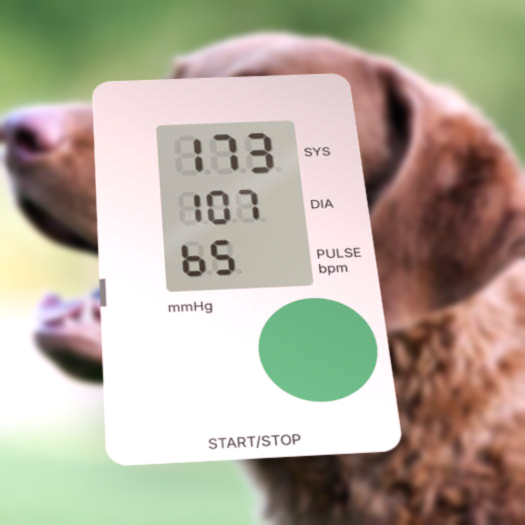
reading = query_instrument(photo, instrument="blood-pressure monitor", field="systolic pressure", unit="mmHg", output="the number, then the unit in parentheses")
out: 173 (mmHg)
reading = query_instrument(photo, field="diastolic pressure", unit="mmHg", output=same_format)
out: 107 (mmHg)
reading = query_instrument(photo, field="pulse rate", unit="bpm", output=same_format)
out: 65 (bpm)
